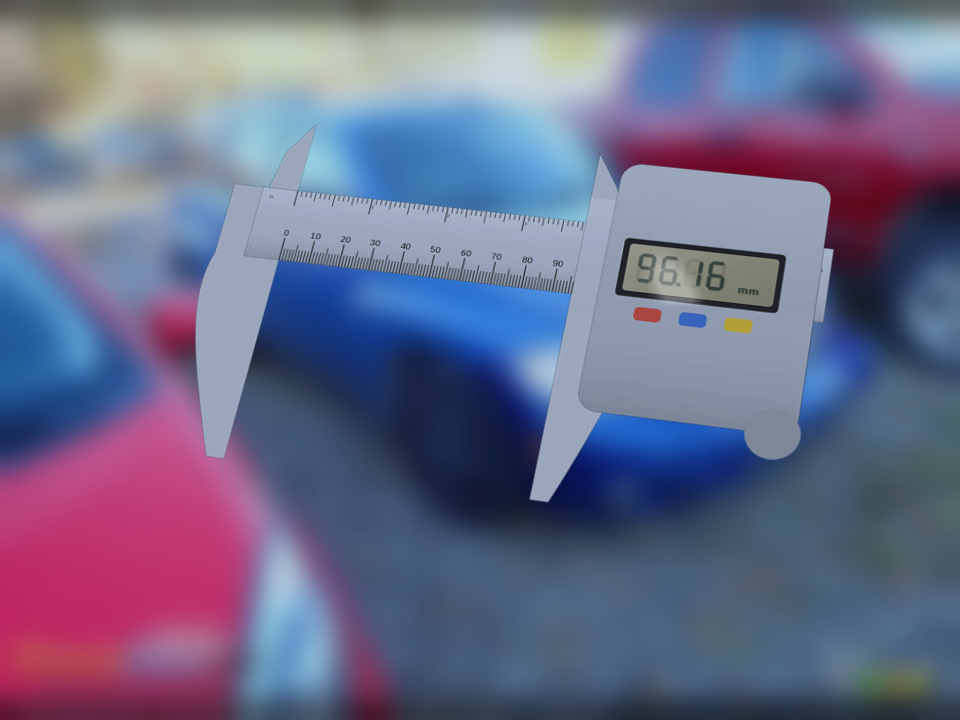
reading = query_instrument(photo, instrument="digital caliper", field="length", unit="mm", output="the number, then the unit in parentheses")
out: 96.16 (mm)
